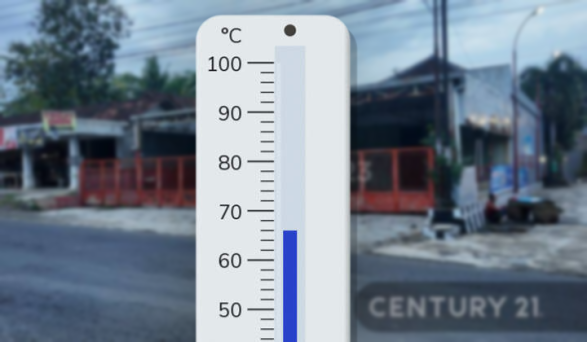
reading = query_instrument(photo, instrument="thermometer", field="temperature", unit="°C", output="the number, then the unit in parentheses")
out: 66 (°C)
